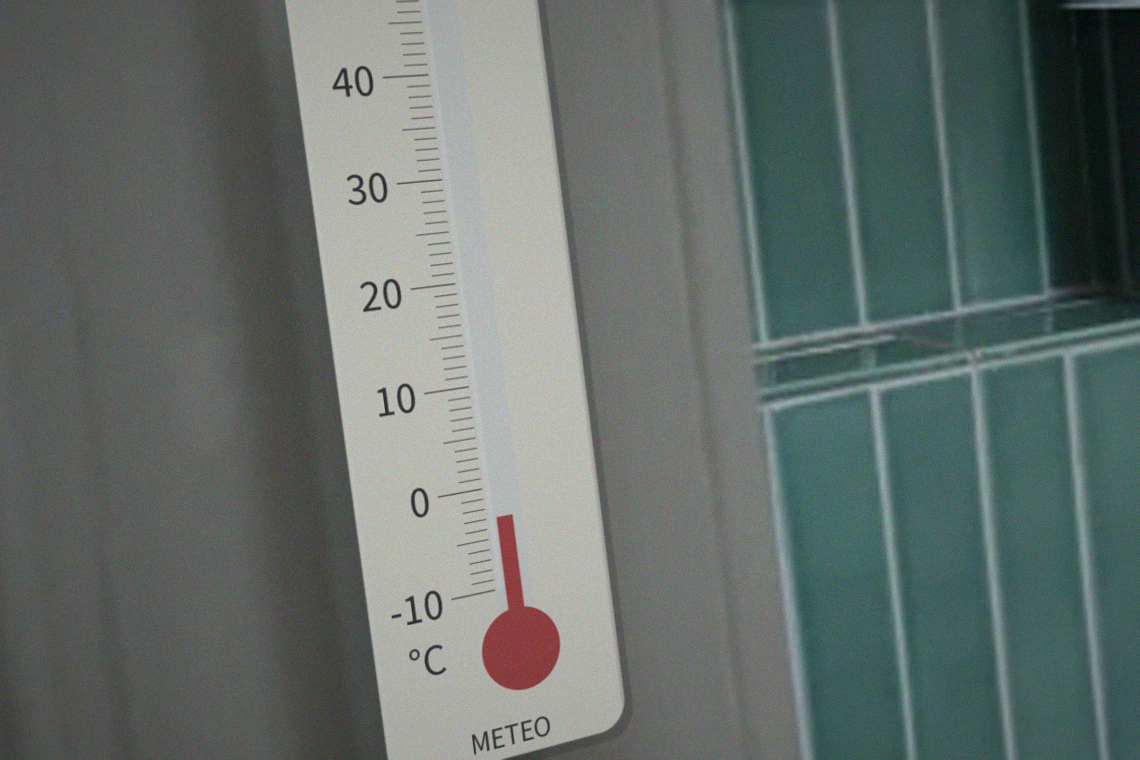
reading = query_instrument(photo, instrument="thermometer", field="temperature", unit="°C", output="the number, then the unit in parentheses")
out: -3 (°C)
